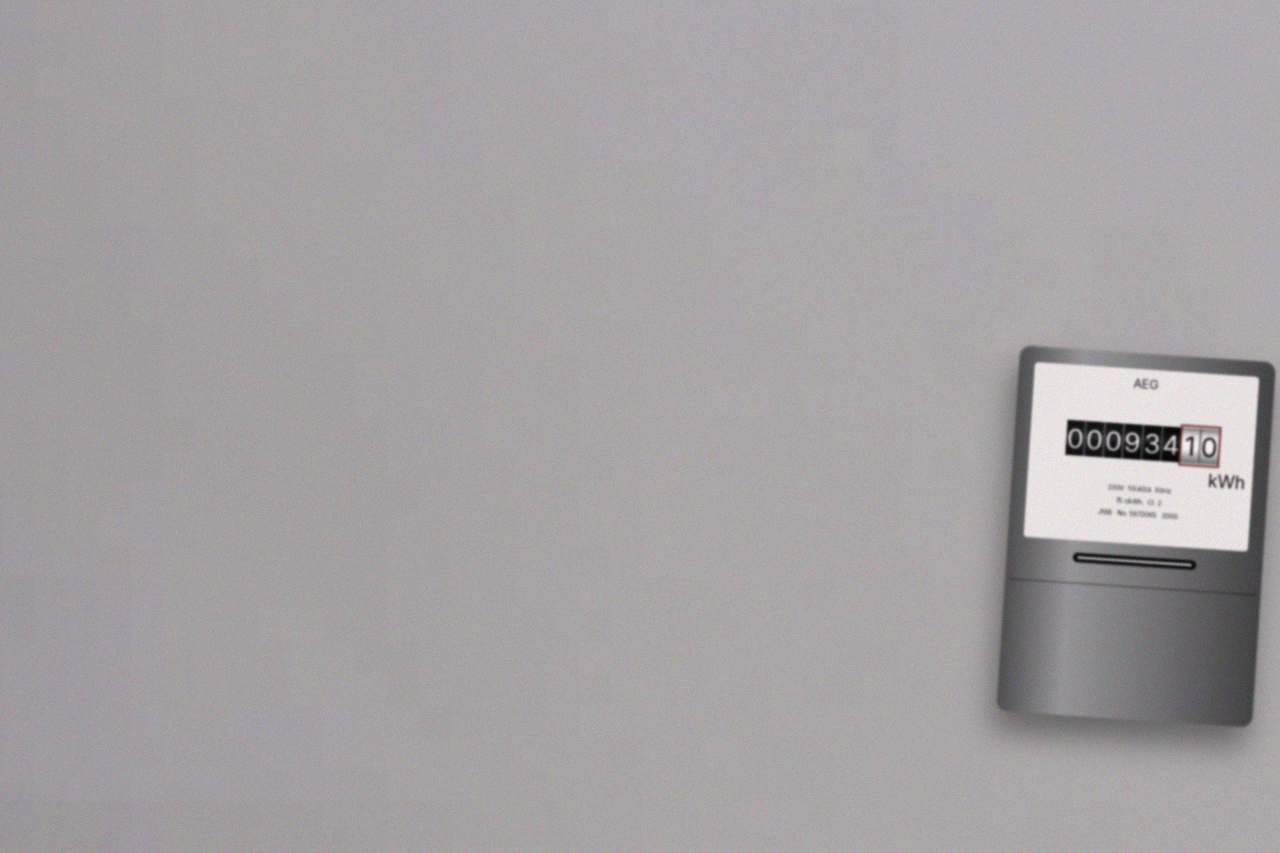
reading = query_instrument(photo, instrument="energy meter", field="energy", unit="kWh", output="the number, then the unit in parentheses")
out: 934.10 (kWh)
